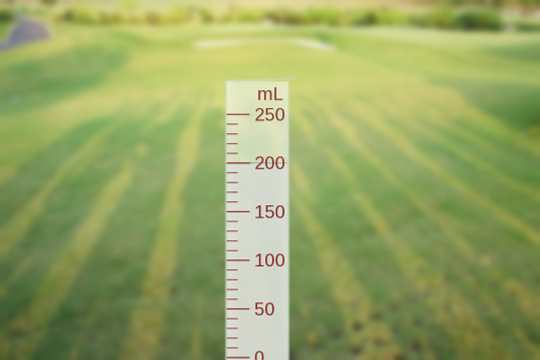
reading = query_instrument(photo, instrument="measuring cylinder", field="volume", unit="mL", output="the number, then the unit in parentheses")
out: 200 (mL)
